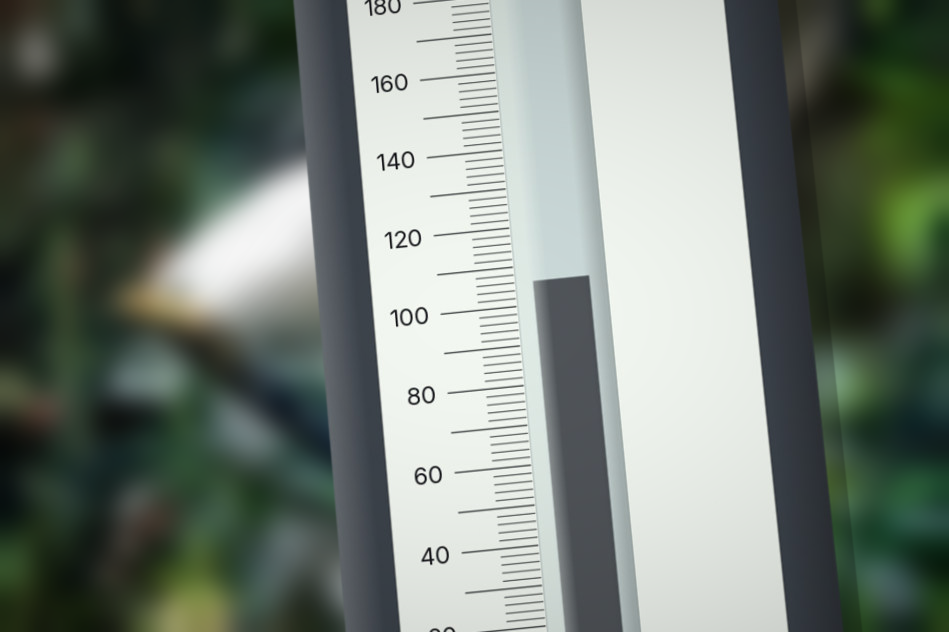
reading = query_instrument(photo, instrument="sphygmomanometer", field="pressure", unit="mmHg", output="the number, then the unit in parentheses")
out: 106 (mmHg)
